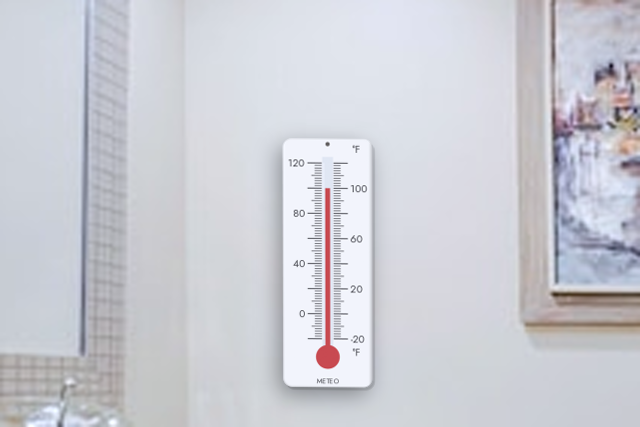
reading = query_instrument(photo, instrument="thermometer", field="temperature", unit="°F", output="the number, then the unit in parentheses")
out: 100 (°F)
